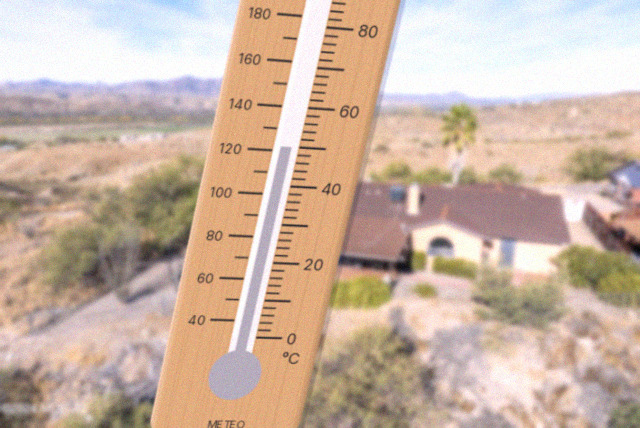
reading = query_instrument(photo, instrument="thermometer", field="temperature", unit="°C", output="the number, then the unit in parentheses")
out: 50 (°C)
